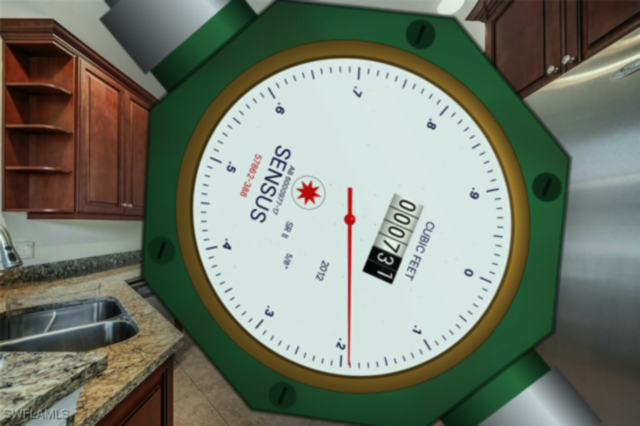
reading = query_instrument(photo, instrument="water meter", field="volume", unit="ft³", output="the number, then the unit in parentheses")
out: 731.19 (ft³)
